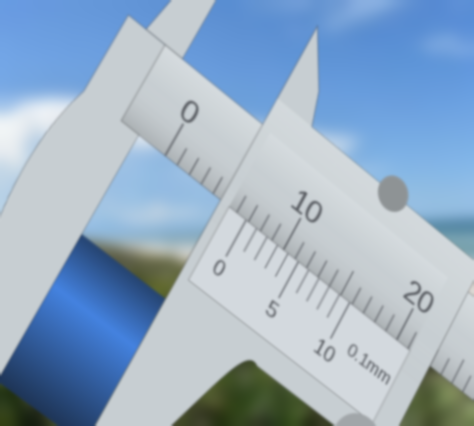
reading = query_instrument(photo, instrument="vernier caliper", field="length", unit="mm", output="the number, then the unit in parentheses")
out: 6.8 (mm)
